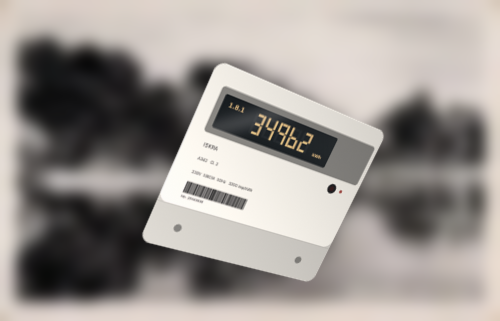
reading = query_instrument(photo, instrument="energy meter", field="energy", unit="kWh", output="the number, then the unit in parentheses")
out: 34962 (kWh)
